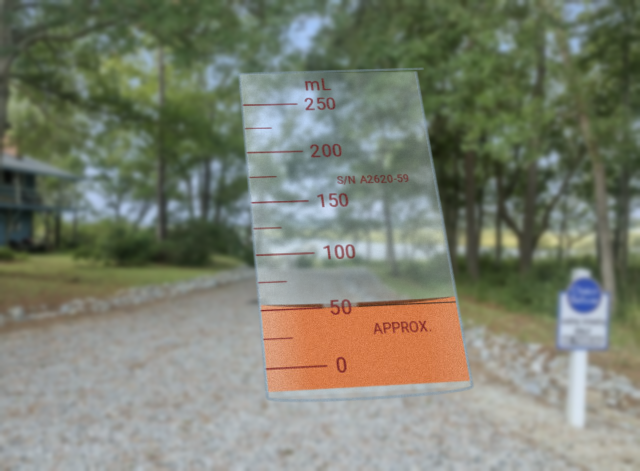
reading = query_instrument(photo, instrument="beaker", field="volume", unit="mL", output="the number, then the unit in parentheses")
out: 50 (mL)
